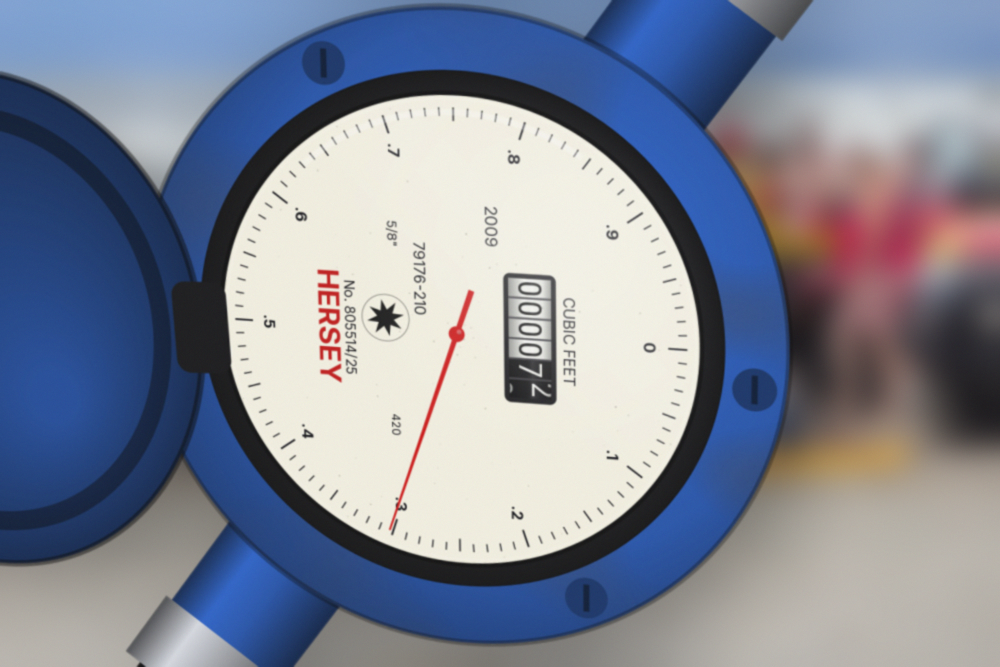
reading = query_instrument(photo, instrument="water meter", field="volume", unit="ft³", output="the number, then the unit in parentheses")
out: 72.30 (ft³)
